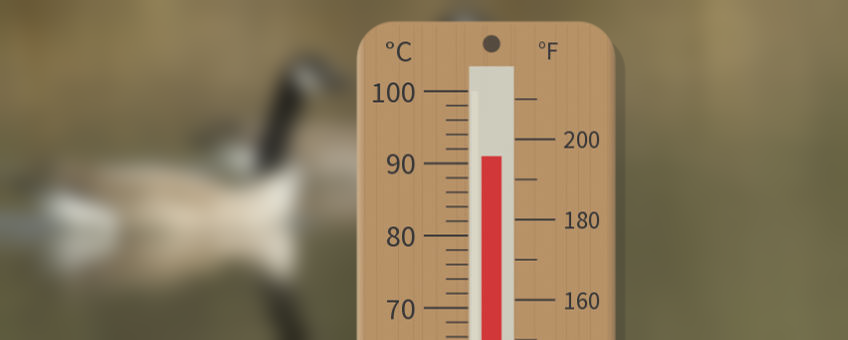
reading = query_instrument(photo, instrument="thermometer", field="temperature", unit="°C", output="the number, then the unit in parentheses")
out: 91 (°C)
